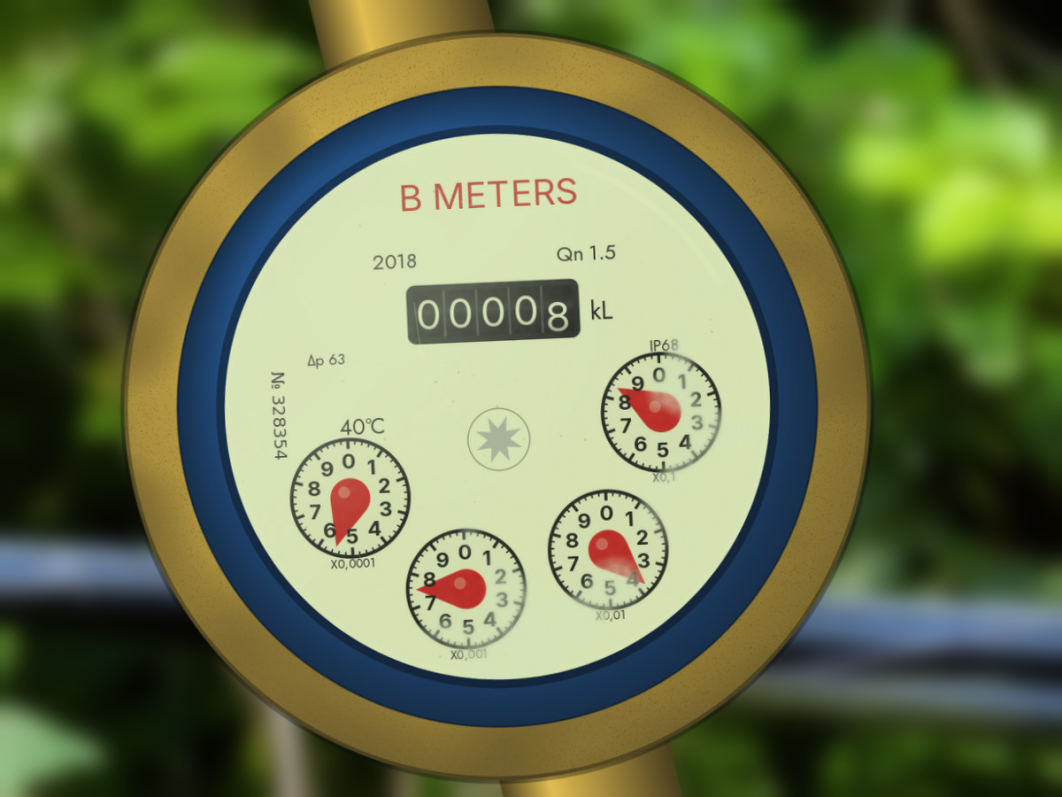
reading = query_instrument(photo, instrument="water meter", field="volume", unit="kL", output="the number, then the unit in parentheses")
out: 7.8375 (kL)
